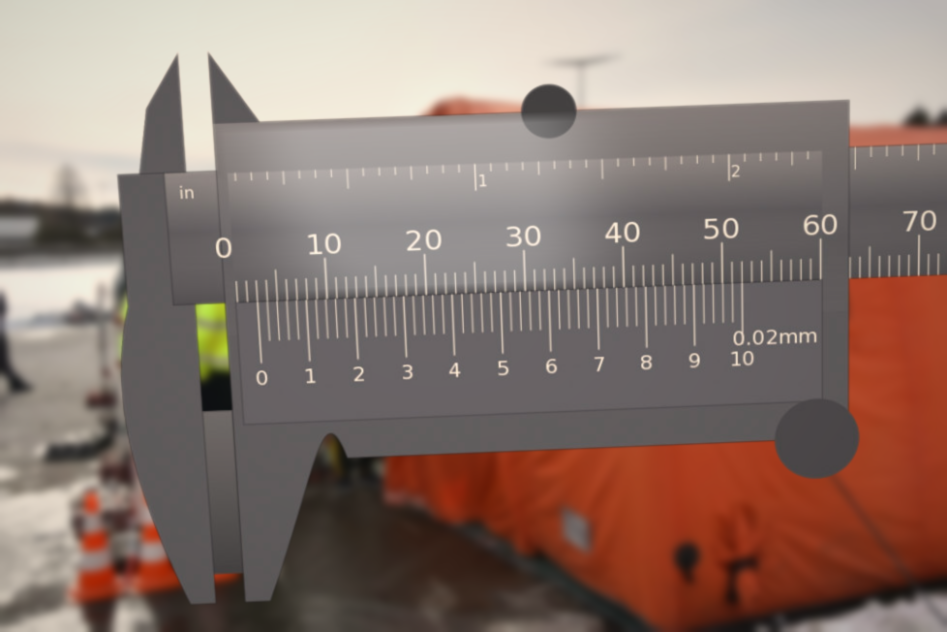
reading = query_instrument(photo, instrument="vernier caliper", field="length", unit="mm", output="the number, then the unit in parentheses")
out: 3.0 (mm)
